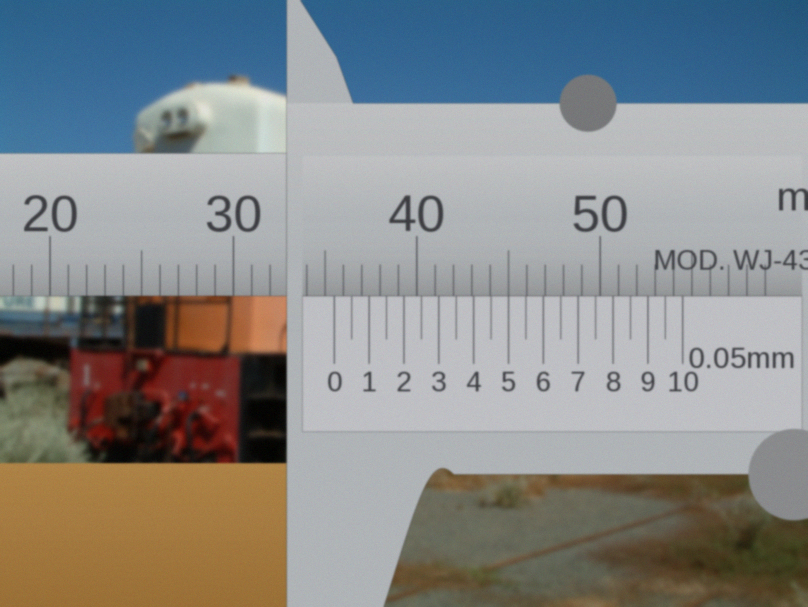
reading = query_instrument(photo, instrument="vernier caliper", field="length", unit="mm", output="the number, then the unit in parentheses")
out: 35.5 (mm)
